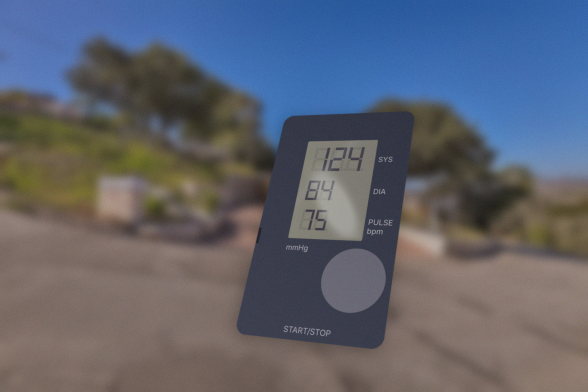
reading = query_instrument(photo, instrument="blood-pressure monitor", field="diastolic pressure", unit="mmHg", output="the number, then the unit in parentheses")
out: 84 (mmHg)
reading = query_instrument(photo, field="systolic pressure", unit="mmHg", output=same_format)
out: 124 (mmHg)
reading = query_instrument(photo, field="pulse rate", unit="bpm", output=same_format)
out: 75 (bpm)
